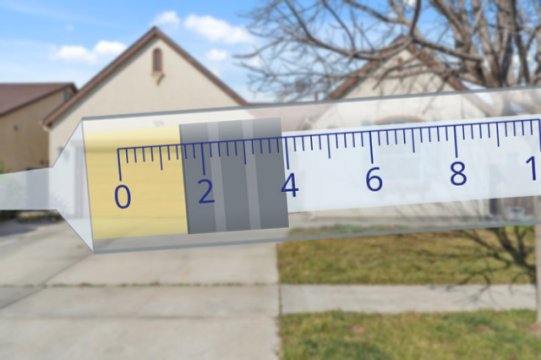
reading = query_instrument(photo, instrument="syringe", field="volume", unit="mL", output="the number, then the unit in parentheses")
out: 1.5 (mL)
